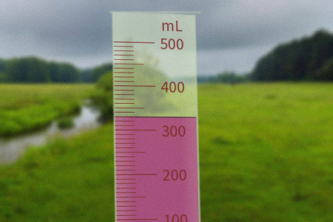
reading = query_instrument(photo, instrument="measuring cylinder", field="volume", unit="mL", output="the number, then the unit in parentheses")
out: 330 (mL)
